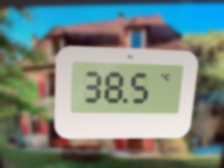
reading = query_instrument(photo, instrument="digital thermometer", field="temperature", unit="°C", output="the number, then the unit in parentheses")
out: 38.5 (°C)
